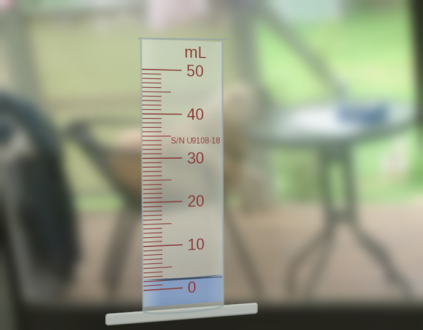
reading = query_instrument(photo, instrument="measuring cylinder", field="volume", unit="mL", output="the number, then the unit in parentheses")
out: 2 (mL)
